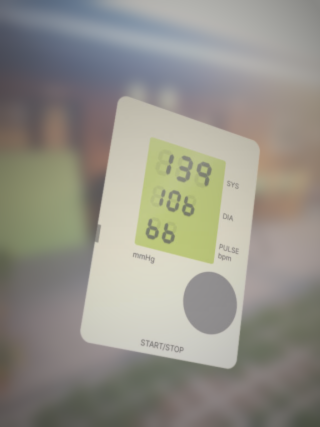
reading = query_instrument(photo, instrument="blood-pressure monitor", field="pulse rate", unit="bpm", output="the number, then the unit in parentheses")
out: 66 (bpm)
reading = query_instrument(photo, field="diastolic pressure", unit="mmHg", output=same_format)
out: 106 (mmHg)
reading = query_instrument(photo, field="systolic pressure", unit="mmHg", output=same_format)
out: 139 (mmHg)
